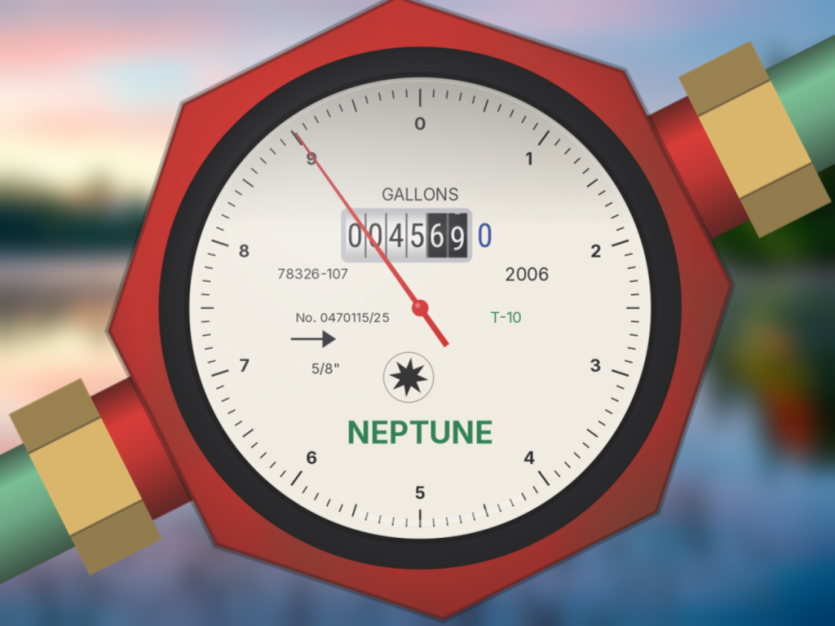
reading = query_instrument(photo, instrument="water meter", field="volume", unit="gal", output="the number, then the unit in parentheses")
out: 45689.0 (gal)
